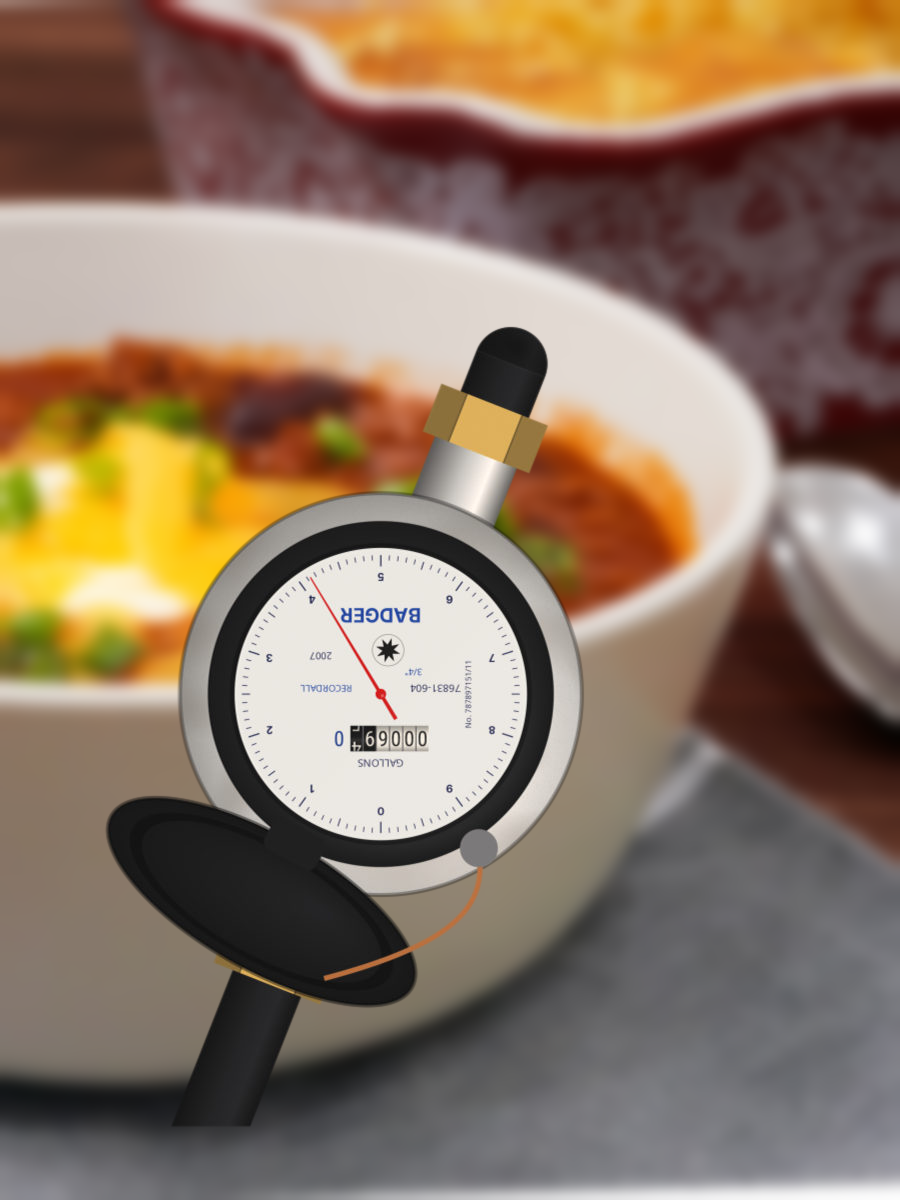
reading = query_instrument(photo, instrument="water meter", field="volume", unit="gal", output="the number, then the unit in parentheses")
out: 6944.1 (gal)
